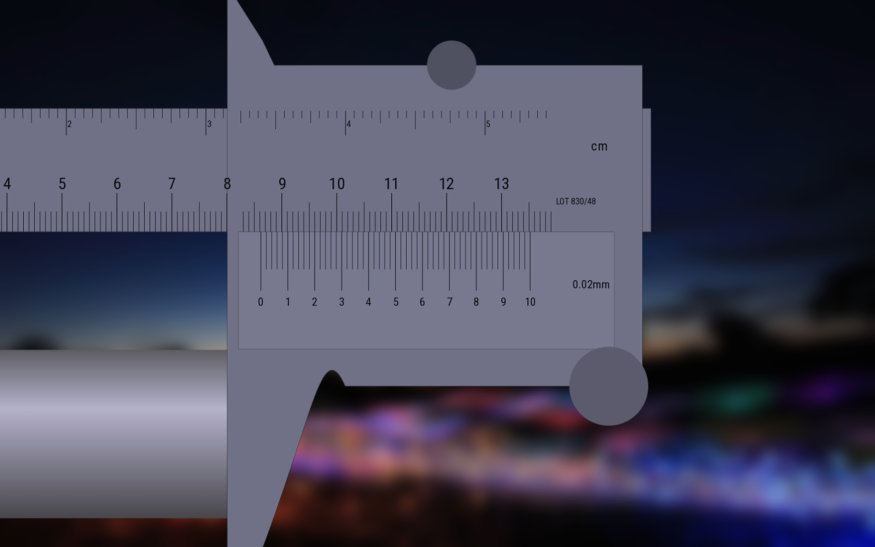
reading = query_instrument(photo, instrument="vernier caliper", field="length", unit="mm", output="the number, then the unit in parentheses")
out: 86.2 (mm)
